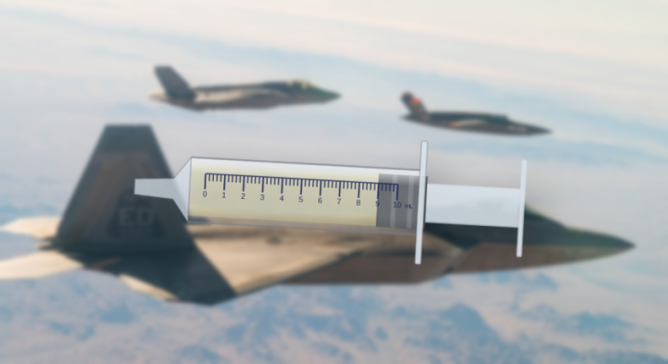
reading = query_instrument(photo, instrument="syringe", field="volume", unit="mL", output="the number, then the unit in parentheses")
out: 9 (mL)
